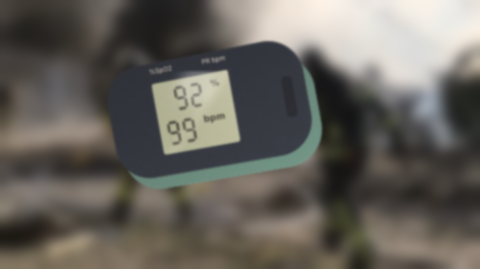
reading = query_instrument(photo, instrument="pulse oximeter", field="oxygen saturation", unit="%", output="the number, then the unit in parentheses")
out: 92 (%)
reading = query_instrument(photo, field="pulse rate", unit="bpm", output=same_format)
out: 99 (bpm)
